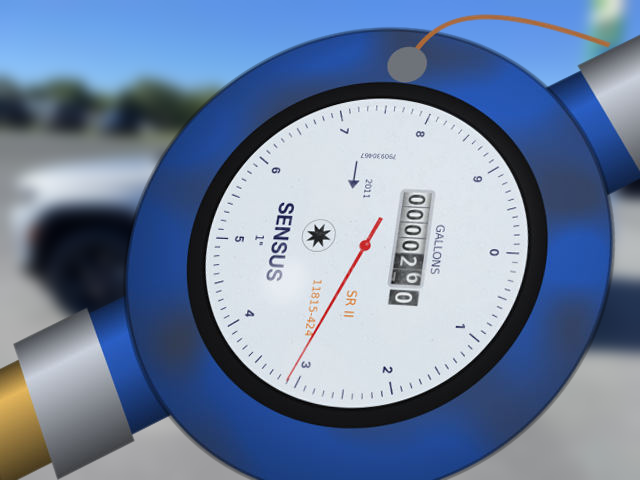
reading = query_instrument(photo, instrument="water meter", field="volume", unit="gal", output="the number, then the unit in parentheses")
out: 263.1 (gal)
